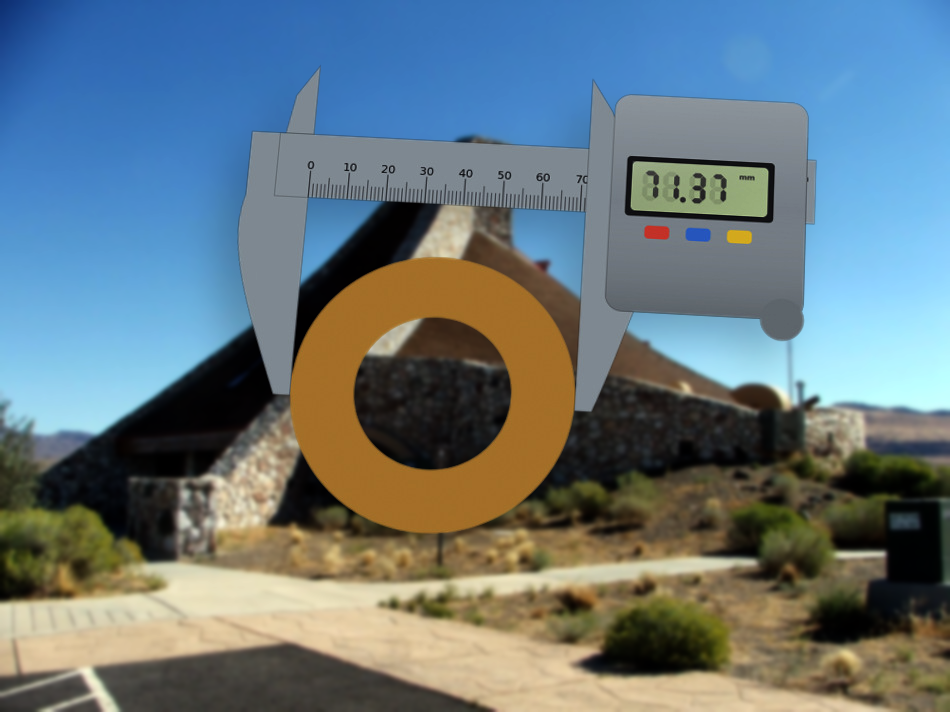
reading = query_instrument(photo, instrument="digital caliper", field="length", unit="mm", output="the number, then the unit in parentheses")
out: 71.37 (mm)
